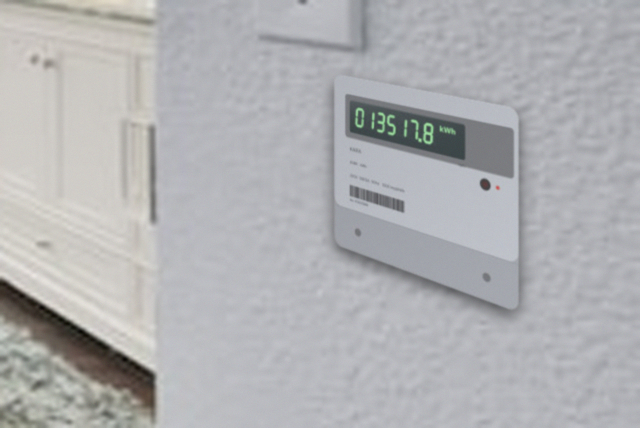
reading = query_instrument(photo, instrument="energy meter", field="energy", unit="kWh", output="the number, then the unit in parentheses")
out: 13517.8 (kWh)
